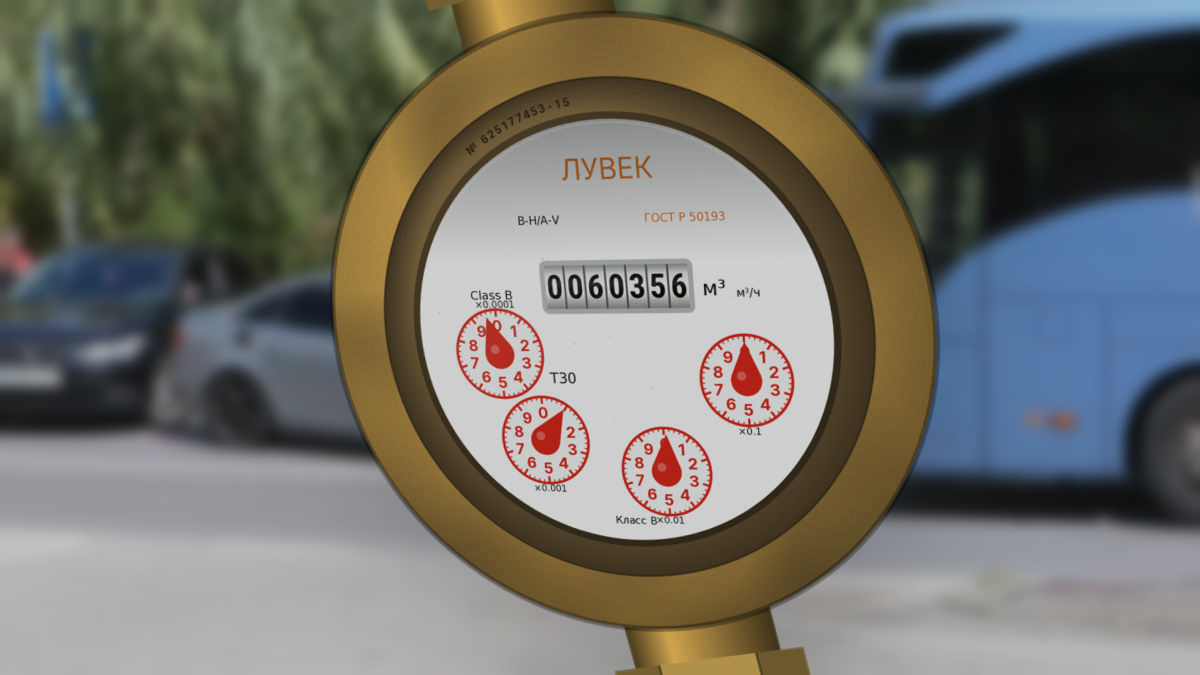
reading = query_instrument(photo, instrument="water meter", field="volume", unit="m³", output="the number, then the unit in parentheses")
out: 60356.0009 (m³)
